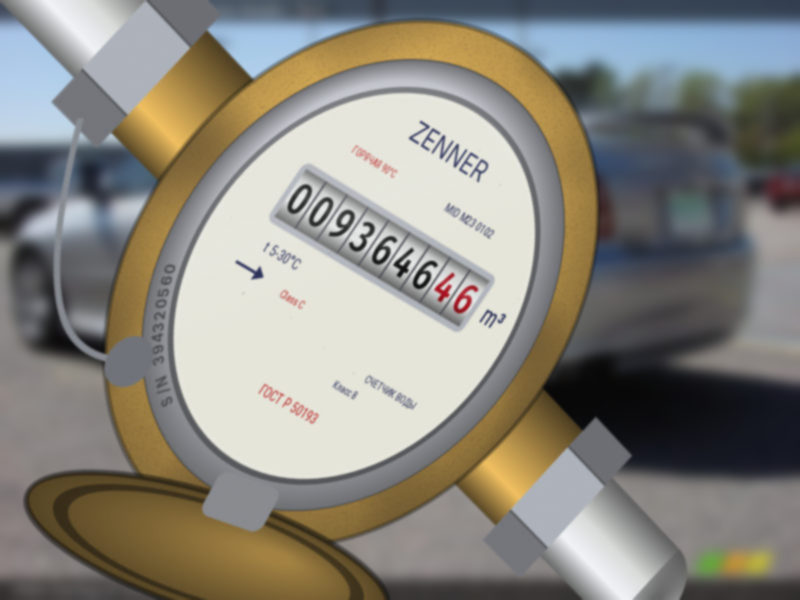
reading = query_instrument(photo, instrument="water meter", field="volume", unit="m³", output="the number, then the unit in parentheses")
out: 93646.46 (m³)
